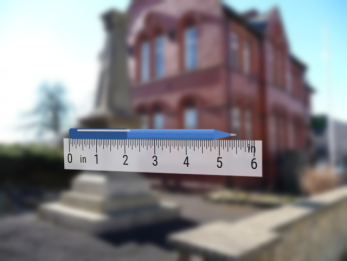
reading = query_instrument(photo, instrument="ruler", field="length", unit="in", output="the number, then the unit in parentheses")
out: 5.5 (in)
